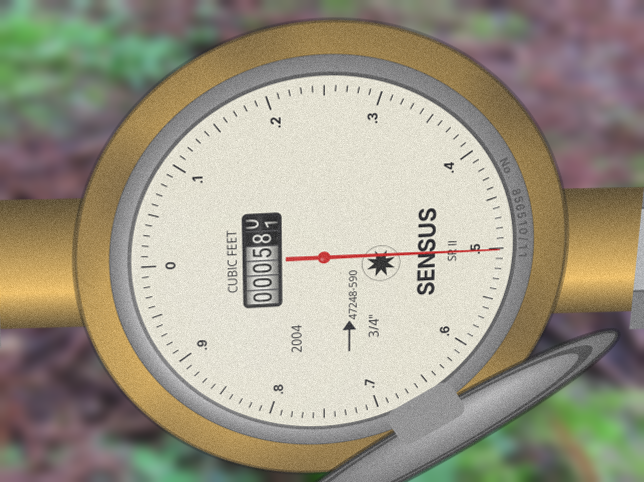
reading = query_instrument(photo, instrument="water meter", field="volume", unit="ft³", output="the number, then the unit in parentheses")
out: 580.50 (ft³)
